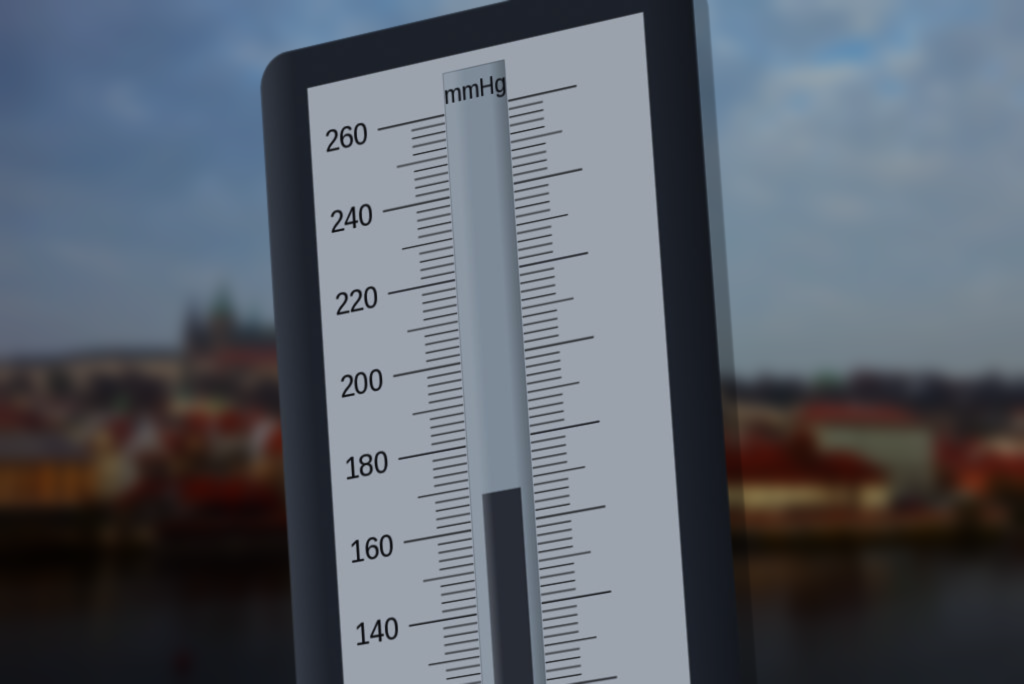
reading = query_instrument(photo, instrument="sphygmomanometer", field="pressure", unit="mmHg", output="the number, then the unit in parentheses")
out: 168 (mmHg)
